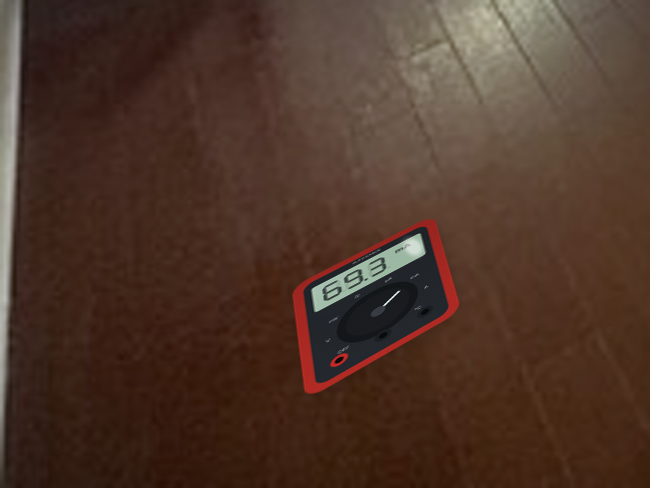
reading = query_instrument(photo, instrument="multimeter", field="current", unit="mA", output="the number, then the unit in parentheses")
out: 69.3 (mA)
